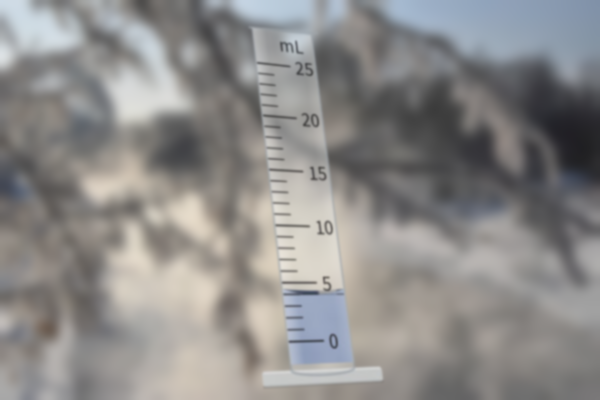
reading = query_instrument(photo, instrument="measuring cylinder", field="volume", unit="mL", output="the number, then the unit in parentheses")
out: 4 (mL)
